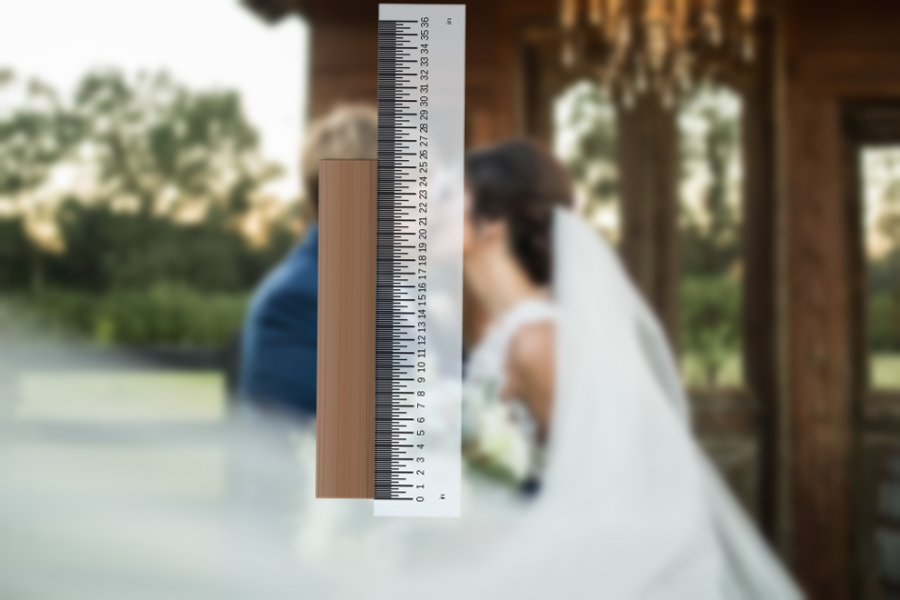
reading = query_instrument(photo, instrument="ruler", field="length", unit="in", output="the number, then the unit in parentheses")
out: 25.5 (in)
